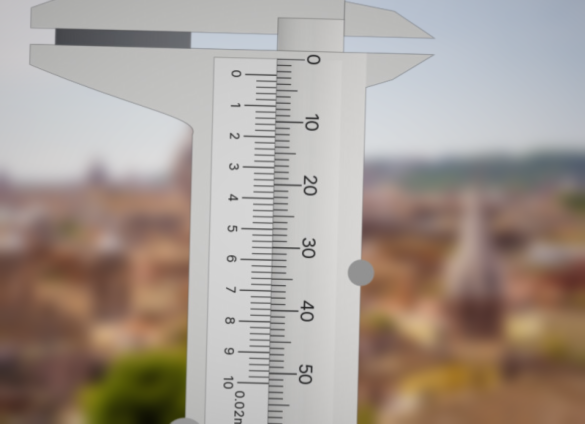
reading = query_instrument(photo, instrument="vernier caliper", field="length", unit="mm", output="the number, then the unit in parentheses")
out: 2.6 (mm)
